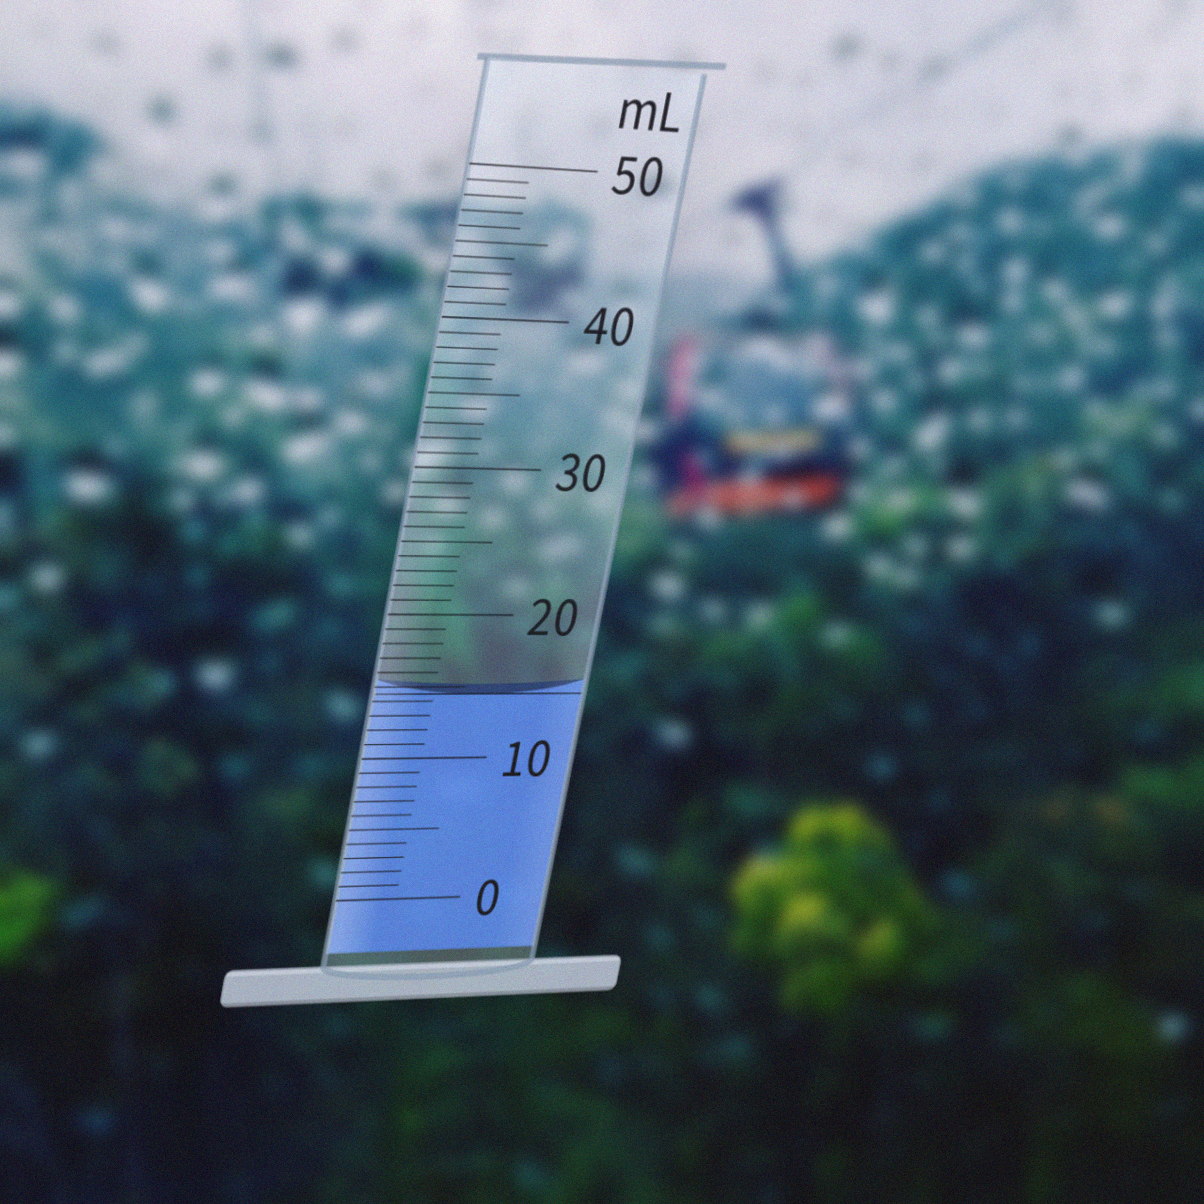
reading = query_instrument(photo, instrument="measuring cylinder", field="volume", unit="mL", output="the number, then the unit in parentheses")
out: 14.5 (mL)
